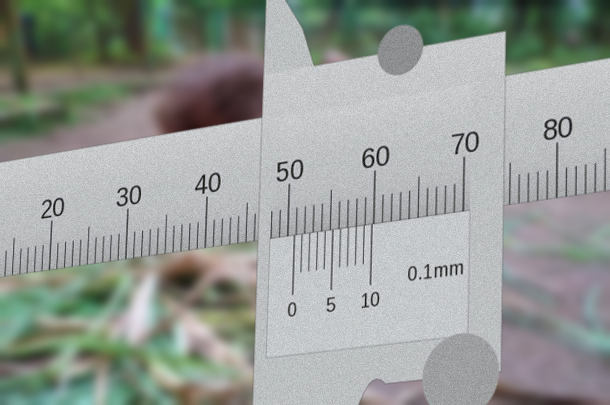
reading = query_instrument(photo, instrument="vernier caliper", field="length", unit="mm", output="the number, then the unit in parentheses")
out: 50.8 (mm)
